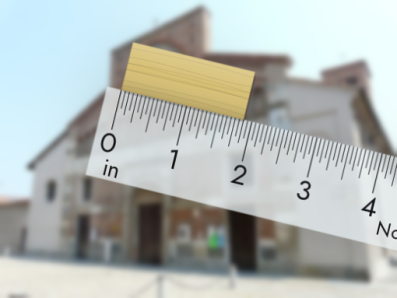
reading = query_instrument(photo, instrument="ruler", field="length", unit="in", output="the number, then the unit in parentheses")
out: 1.875 (in)
